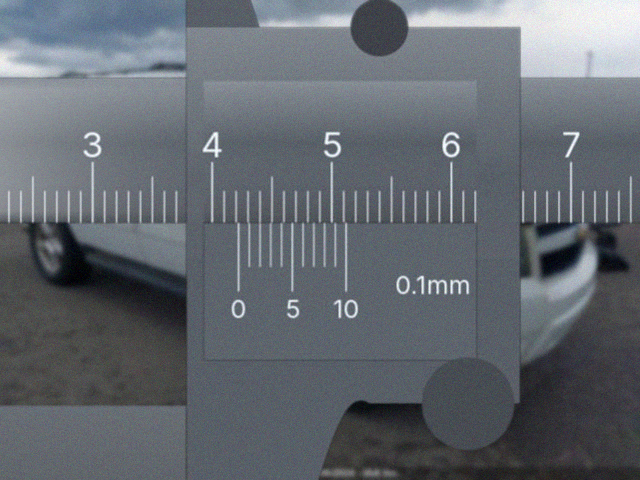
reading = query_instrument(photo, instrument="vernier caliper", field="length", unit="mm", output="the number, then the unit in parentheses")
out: 42.2 (mm)
